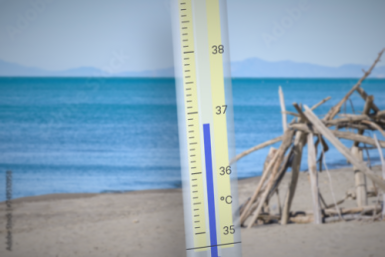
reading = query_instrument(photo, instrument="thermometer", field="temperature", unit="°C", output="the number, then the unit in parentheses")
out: 36.8 (°C)
